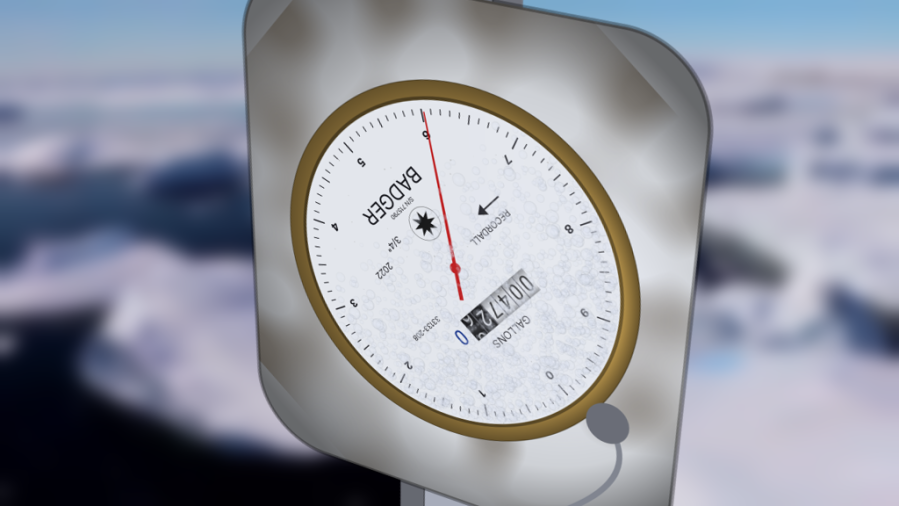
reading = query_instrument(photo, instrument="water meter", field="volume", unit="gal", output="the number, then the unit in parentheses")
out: 47256.0 (gal)
